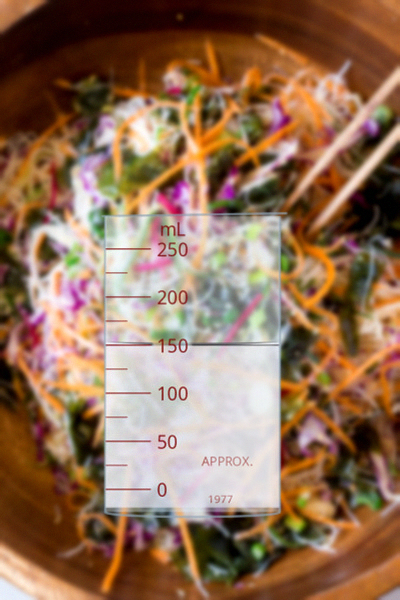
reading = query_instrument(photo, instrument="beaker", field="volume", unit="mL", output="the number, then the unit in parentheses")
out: 150 (mL)
